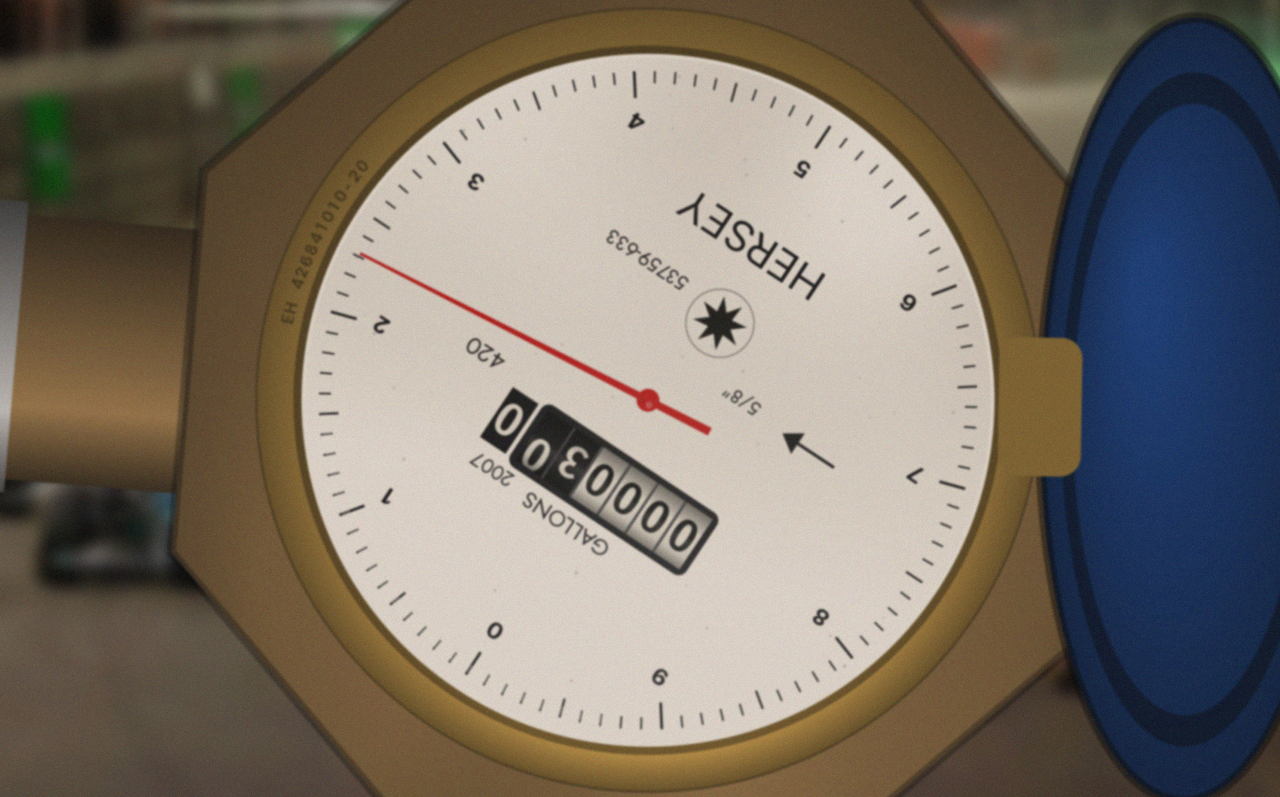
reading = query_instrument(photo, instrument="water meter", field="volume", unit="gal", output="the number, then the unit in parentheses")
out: 302.3 (gal)
